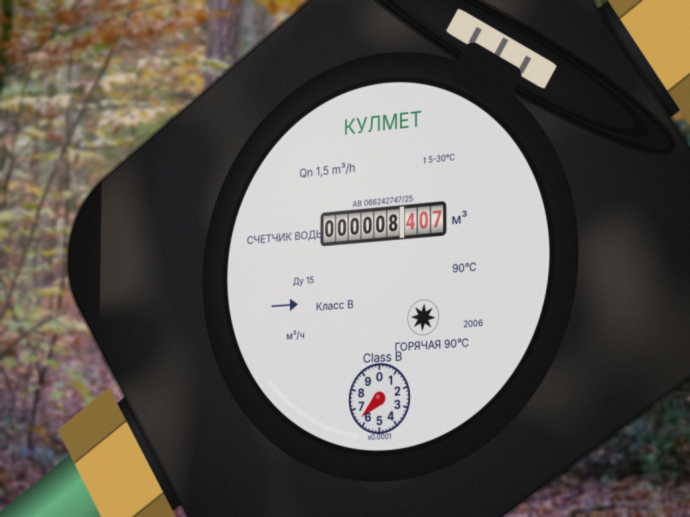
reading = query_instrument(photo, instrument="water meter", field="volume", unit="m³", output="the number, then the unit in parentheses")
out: 8.4076 (m³)
